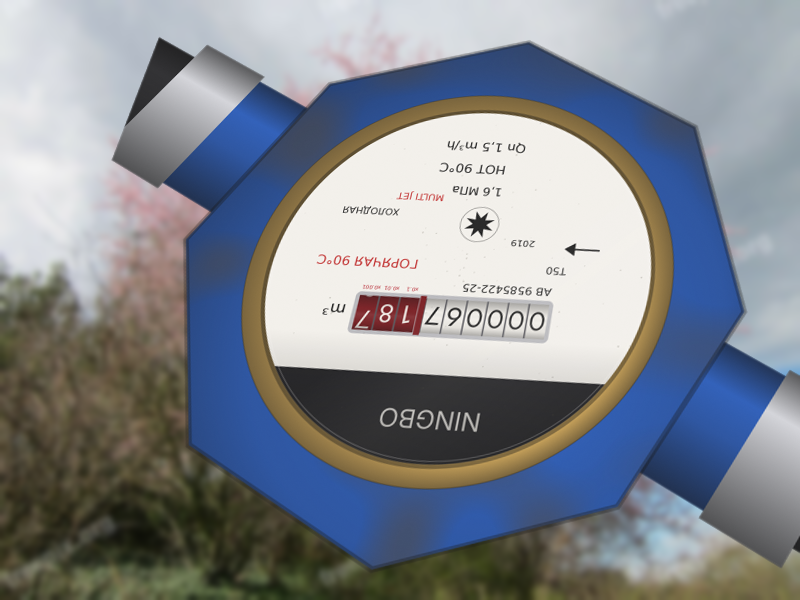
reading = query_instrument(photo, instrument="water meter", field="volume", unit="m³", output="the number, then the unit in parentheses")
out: 67.187 (m³)
